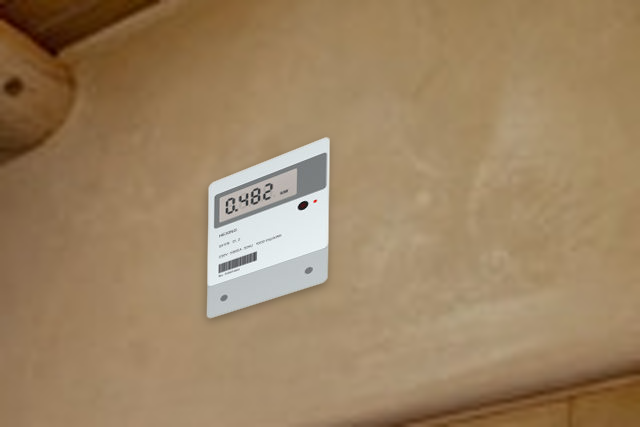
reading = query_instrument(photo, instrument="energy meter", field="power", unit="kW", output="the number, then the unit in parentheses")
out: 0.482 (kW)
